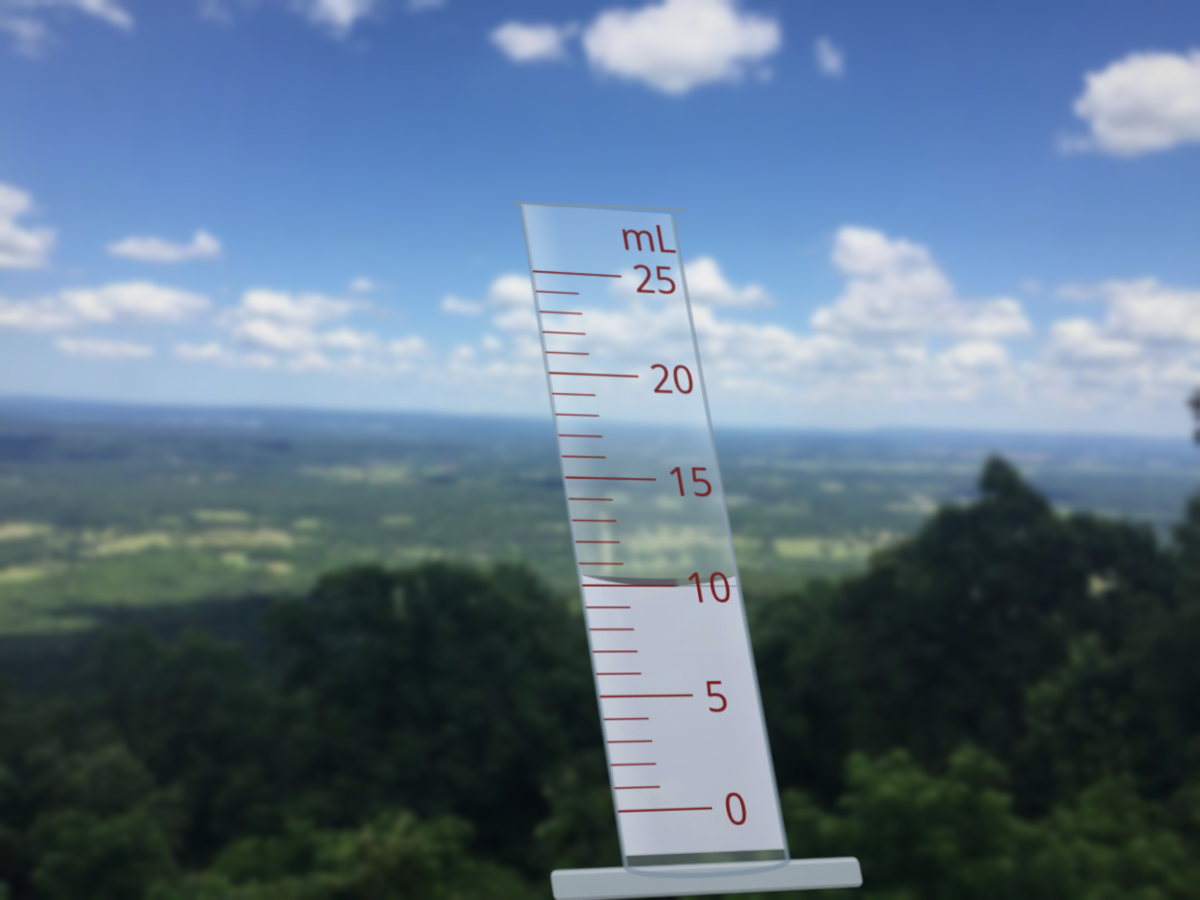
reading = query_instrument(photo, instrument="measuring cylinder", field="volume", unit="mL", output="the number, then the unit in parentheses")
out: 10 (mL)
